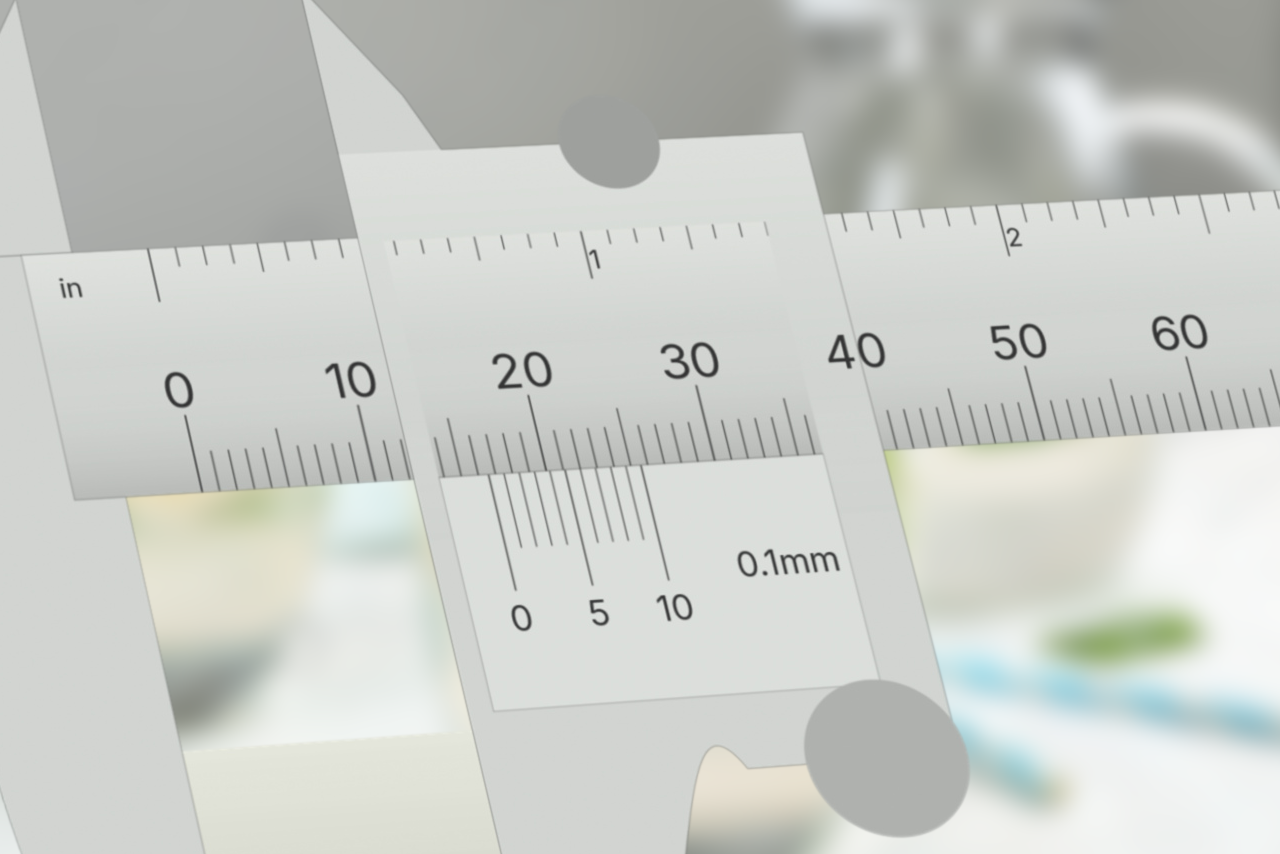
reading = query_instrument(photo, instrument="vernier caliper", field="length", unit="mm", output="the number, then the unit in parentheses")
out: 16.6 (mm)
